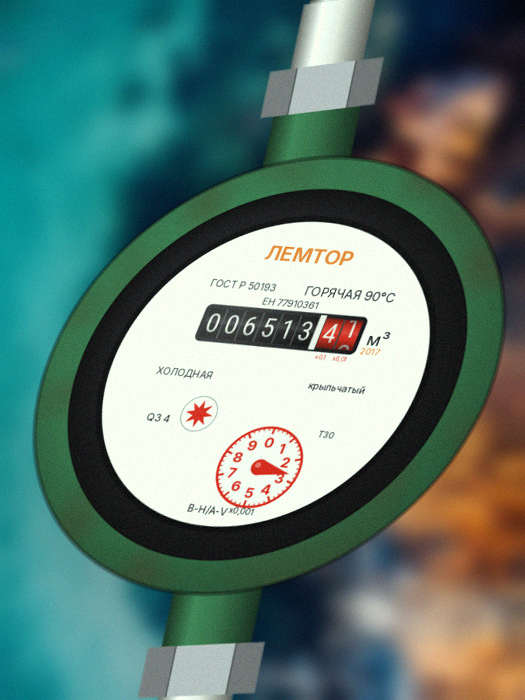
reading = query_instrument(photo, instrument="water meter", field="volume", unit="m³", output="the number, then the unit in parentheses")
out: 6513.412 (m³)
